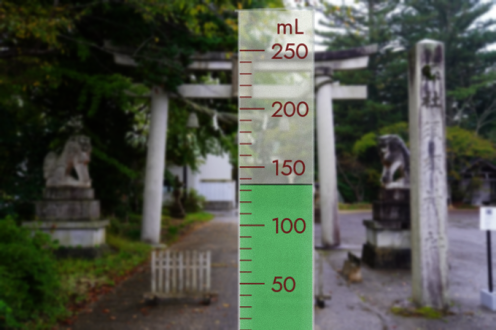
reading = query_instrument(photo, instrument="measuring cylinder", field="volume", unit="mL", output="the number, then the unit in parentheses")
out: 135 (mL)
